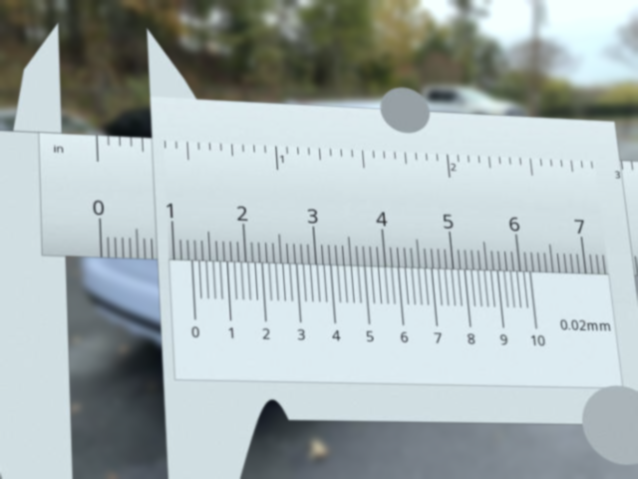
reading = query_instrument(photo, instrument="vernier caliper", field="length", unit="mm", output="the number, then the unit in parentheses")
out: 12.5 (mm)
